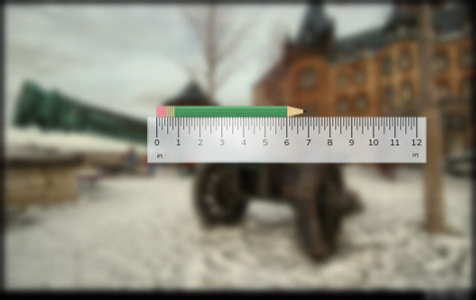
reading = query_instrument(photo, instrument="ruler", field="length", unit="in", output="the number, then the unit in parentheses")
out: 7 (in)
